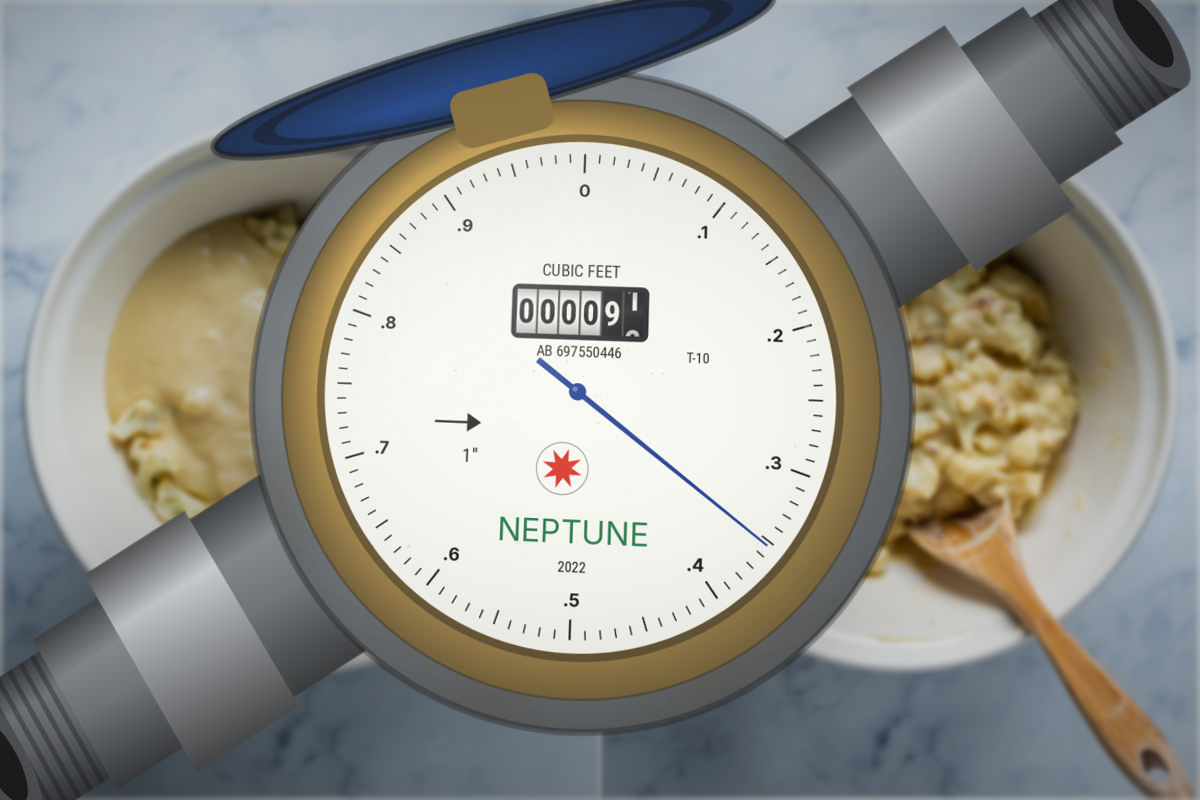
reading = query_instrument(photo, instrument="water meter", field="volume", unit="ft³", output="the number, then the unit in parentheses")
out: 91.35 (ft³)
